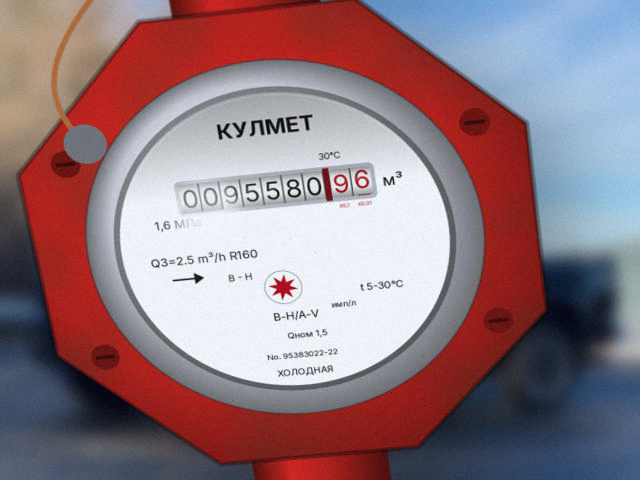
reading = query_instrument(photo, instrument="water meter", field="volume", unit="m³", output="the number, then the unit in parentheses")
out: 95580.96 (m³)
